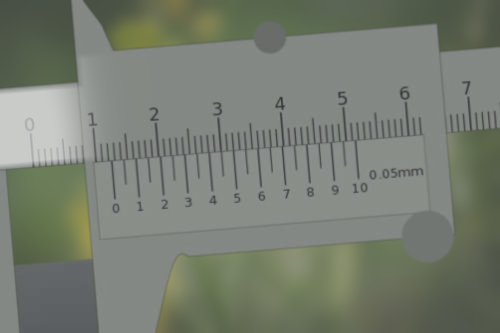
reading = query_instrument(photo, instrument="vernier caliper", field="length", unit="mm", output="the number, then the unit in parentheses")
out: 12.5 (mm)
